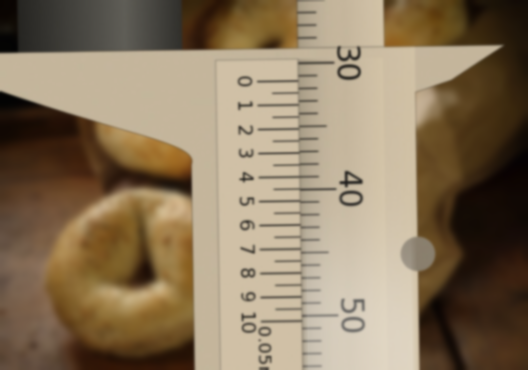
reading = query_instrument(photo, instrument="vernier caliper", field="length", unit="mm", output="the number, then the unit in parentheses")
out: 31.4 (mm)
